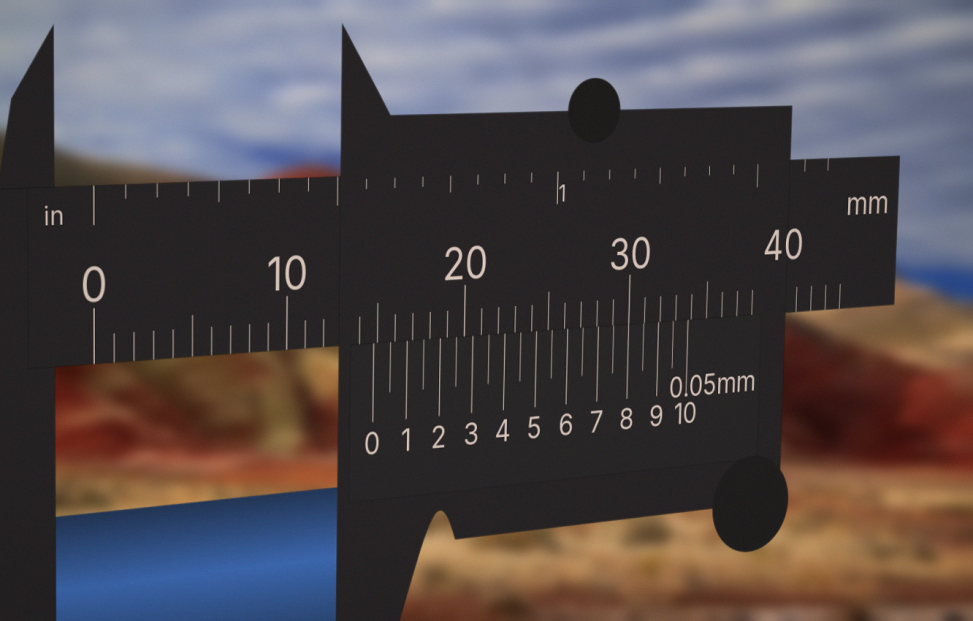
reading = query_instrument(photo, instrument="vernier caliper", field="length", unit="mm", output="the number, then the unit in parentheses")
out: 14.8 (mm)
